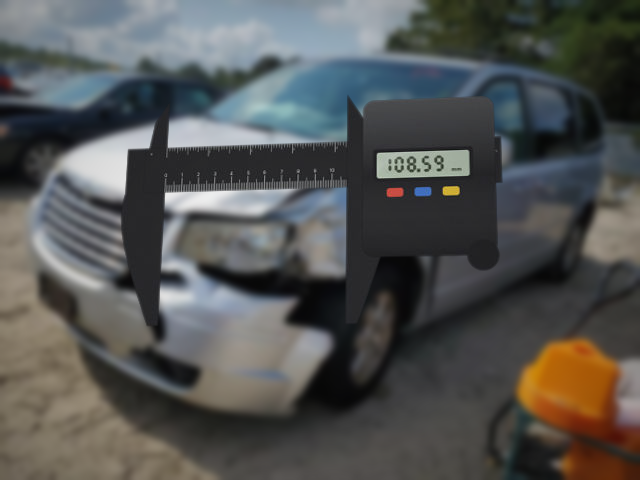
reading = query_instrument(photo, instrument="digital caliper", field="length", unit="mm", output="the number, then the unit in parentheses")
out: 108.59 (mm)
